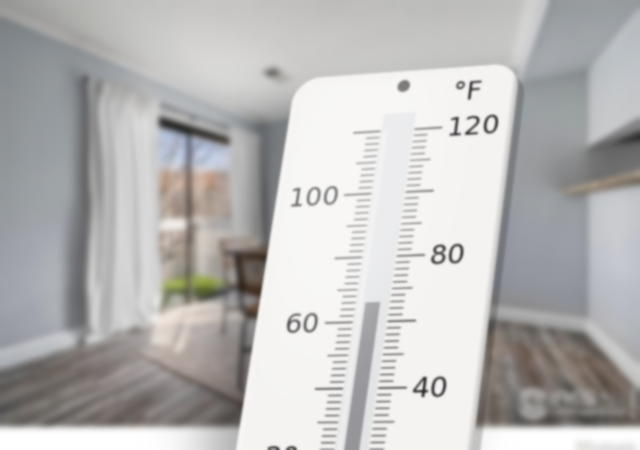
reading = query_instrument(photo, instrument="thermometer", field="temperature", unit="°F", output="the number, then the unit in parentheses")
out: 66 (°F)
